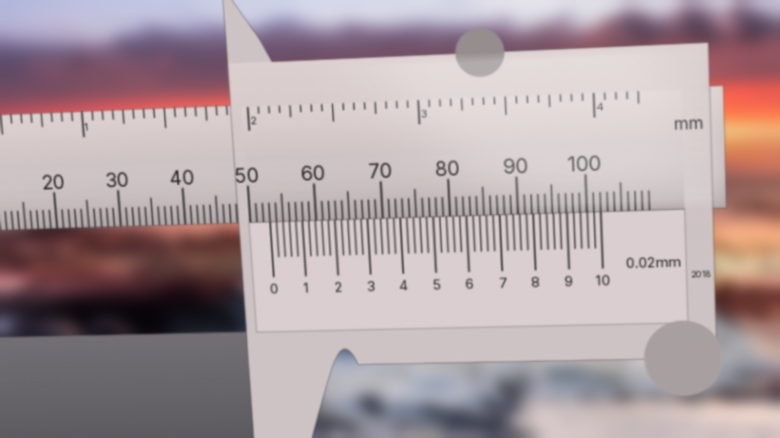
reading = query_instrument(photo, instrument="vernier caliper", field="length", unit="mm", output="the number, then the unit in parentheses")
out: 53.0 (mm)
